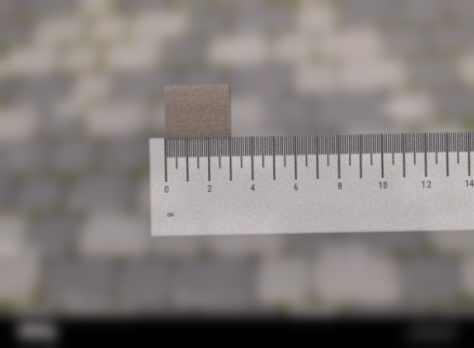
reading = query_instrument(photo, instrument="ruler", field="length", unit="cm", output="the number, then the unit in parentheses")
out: 3 (cm)
